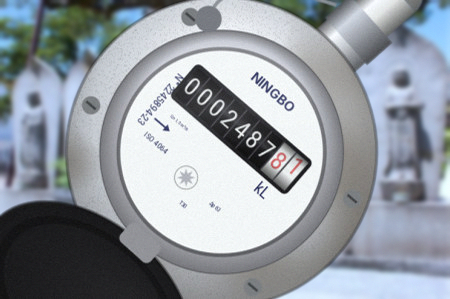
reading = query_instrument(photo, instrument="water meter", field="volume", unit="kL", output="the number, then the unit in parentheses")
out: 2487.81 (kL)
